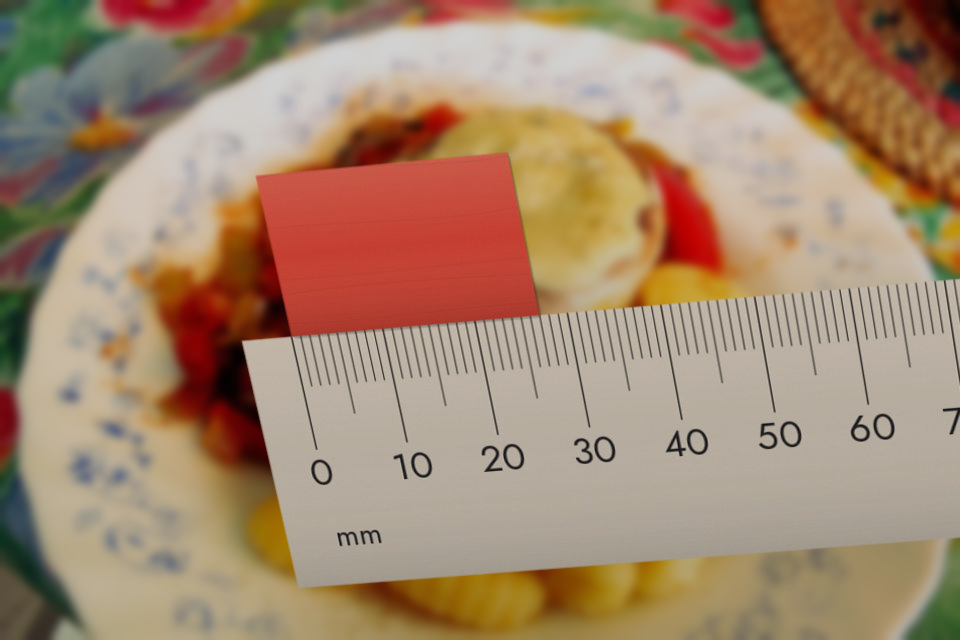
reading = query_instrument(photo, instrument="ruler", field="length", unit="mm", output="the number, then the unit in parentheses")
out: 27 (mm)
